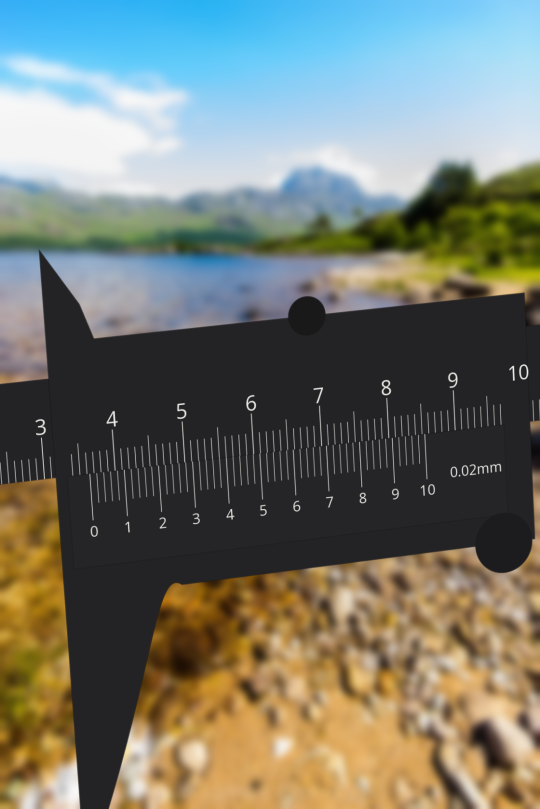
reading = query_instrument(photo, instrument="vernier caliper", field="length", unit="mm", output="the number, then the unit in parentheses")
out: 36.4 (mm)
